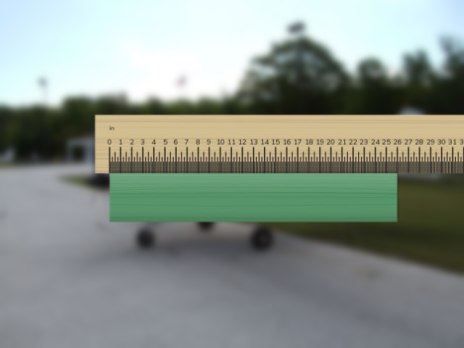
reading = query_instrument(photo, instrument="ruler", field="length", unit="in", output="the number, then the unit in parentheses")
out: 26 (in)
